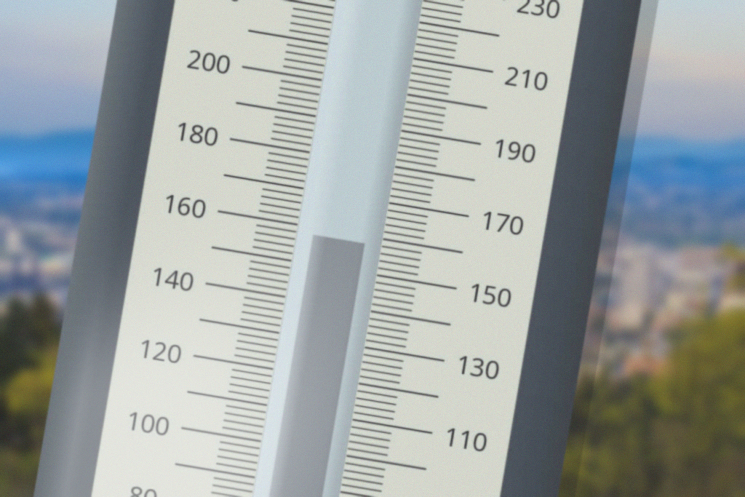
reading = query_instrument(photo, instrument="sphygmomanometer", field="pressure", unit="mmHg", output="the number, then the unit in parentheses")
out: 158 (mmHg)
